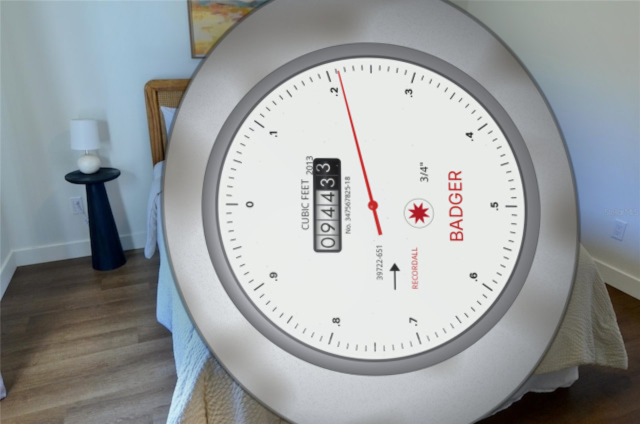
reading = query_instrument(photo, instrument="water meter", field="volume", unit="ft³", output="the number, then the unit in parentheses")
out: 94433.21 (ft³)
